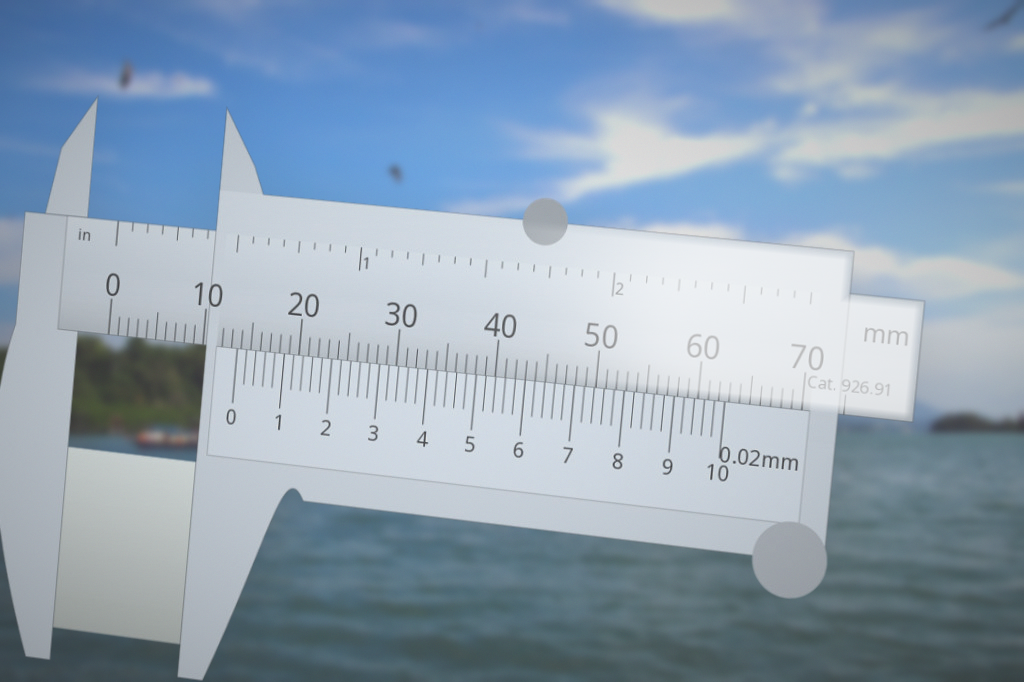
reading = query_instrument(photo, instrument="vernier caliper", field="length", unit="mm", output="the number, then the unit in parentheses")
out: 13.6 (mm)
